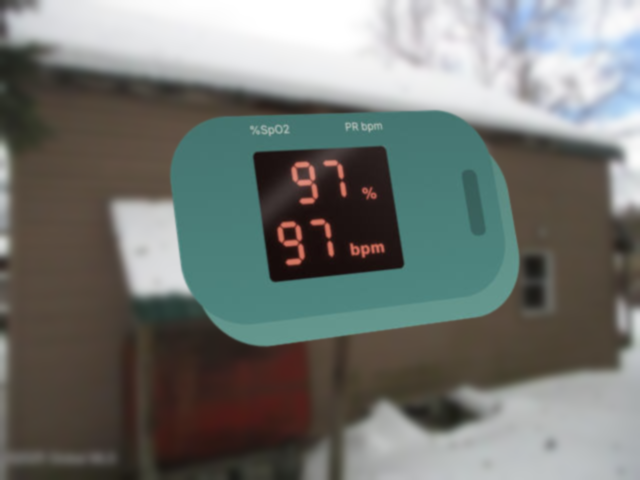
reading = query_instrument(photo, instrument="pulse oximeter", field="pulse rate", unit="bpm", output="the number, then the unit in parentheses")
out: 97 (bpm)
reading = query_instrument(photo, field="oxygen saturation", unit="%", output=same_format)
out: 97 (%)
